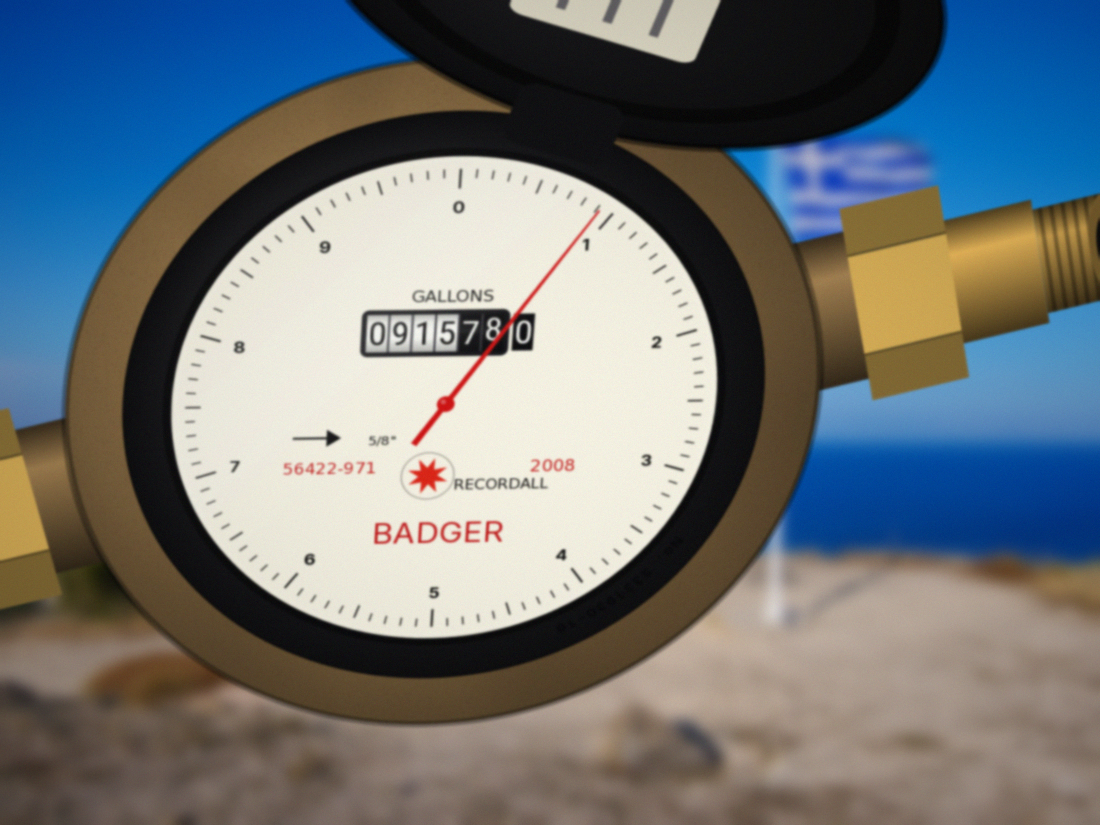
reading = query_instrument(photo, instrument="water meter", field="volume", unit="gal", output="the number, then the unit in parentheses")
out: 915780.9 (gal)
